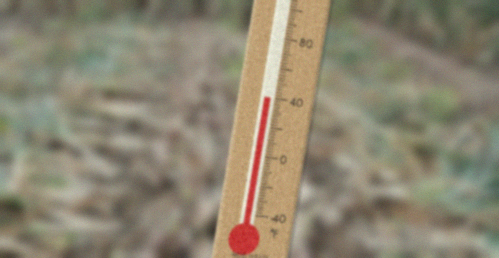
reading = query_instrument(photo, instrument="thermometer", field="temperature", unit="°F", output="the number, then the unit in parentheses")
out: 40 (°F)
